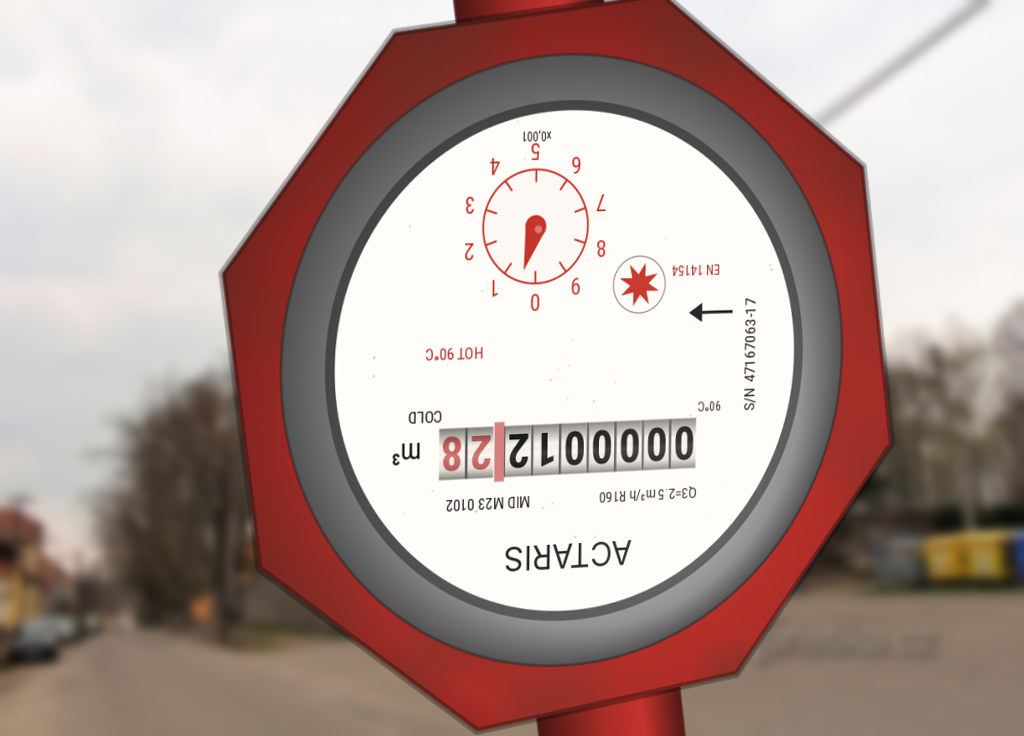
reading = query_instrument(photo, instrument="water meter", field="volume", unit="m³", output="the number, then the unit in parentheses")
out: 12.280 (m³)
